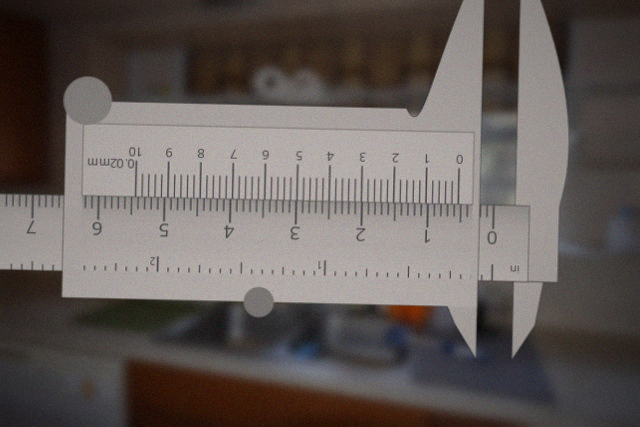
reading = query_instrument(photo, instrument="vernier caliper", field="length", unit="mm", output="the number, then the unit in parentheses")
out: 5.4 (mm)
